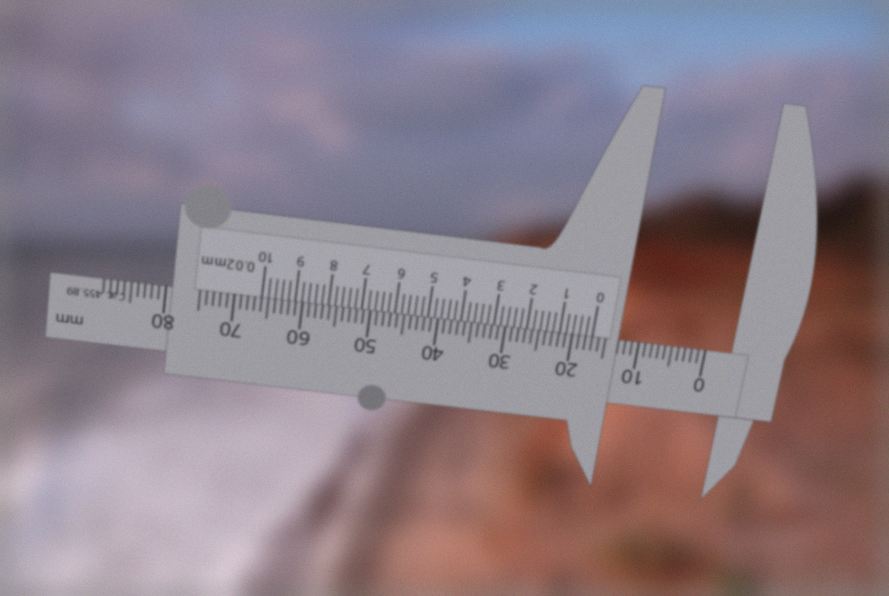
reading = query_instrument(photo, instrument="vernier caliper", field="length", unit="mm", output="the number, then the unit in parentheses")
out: 17.0 (mm)
